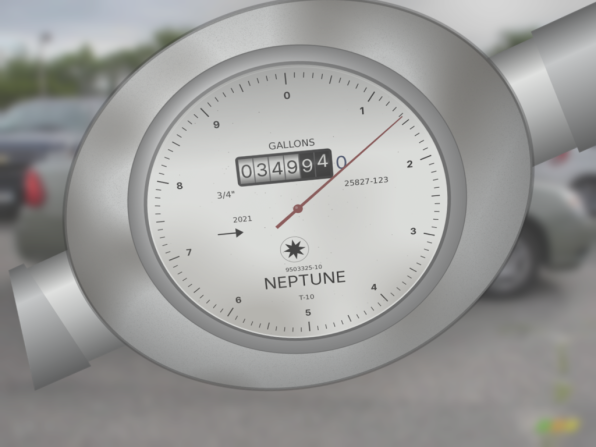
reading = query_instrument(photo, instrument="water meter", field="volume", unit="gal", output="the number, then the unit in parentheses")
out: 349941.4 (gal)
